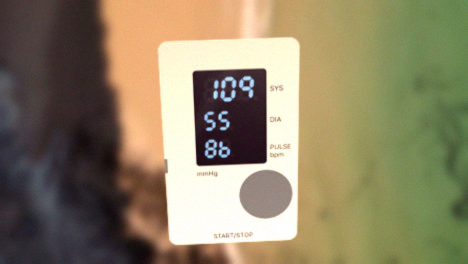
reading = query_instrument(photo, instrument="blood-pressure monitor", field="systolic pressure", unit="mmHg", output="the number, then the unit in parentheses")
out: 109 (mmHg)
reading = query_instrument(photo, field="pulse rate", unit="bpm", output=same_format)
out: 86 (bpm)
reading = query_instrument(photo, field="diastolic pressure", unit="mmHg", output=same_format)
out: 55 (mmHg)
